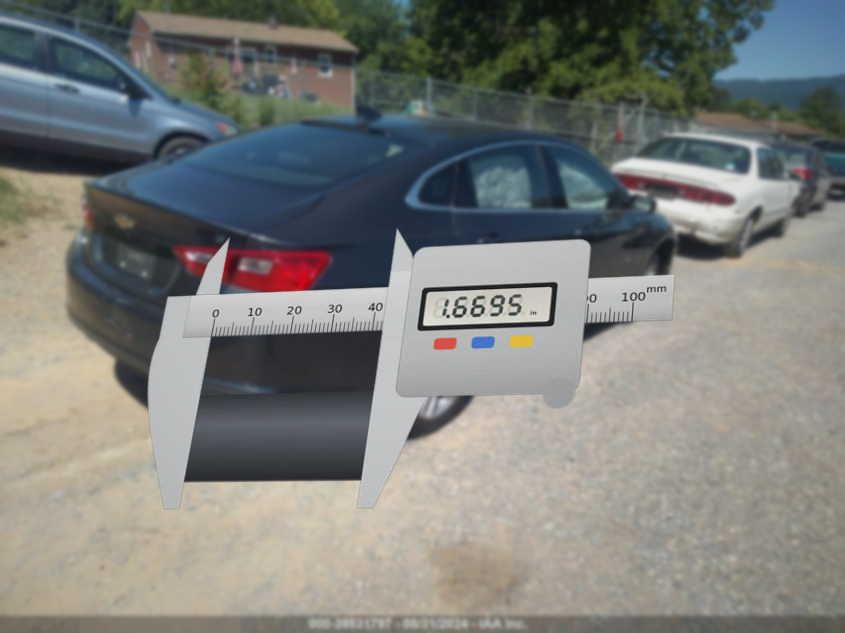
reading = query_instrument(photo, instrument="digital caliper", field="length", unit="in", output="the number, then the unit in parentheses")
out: 1.6695 (in)
